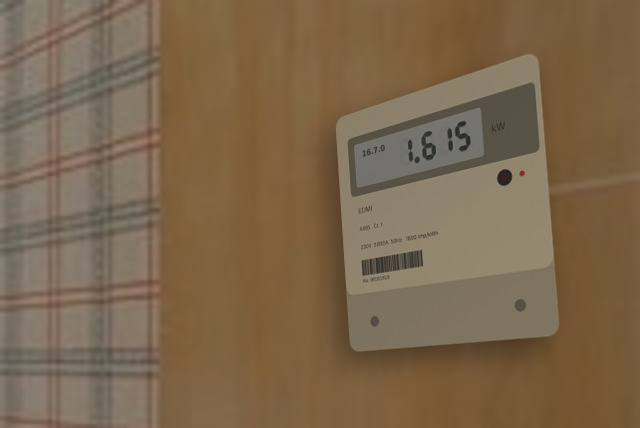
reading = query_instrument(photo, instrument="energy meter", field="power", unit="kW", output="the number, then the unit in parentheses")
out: 1.615 (kW)
